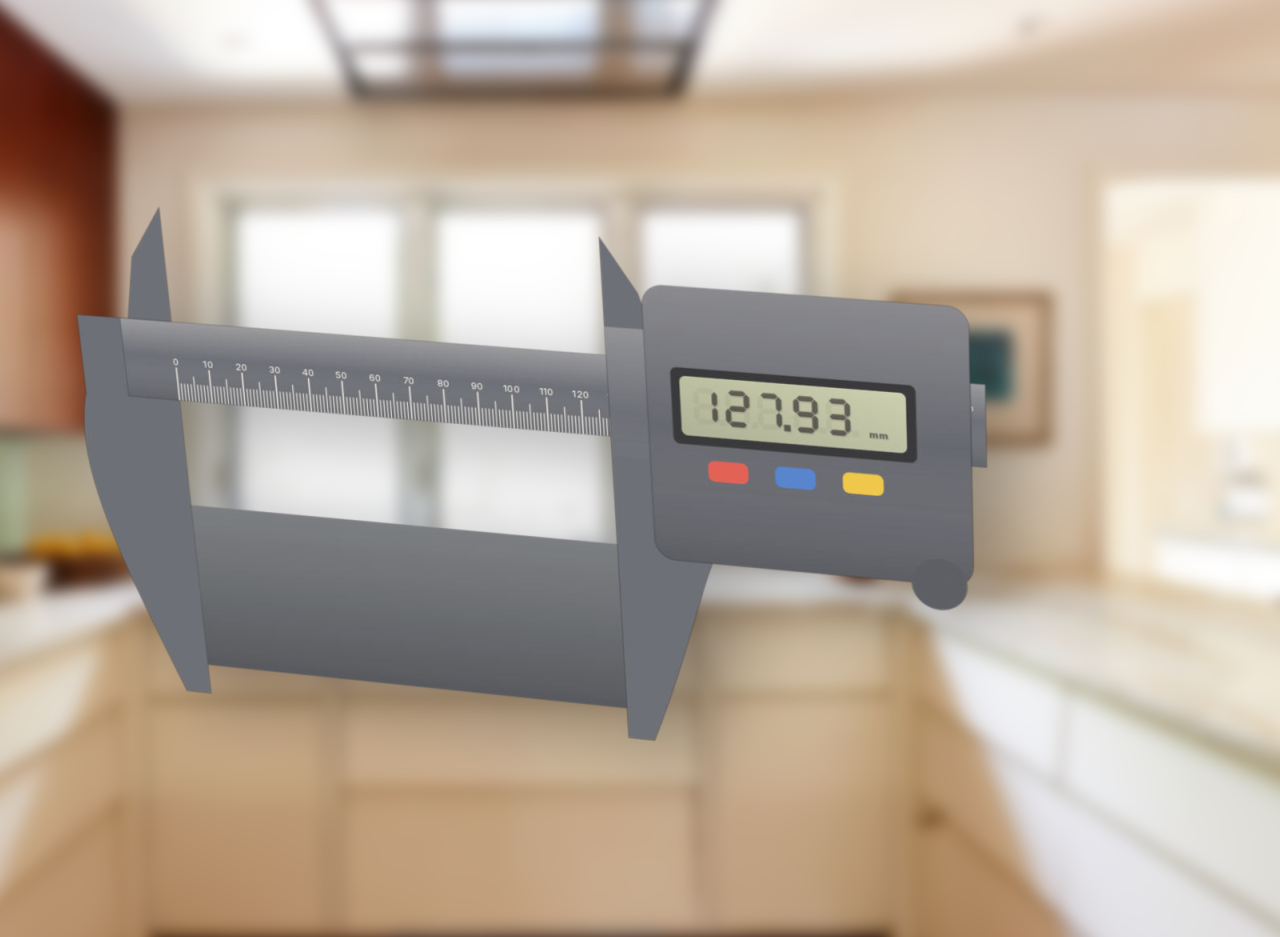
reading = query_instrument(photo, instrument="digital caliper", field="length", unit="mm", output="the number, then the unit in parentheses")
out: 127.93 (mm)
